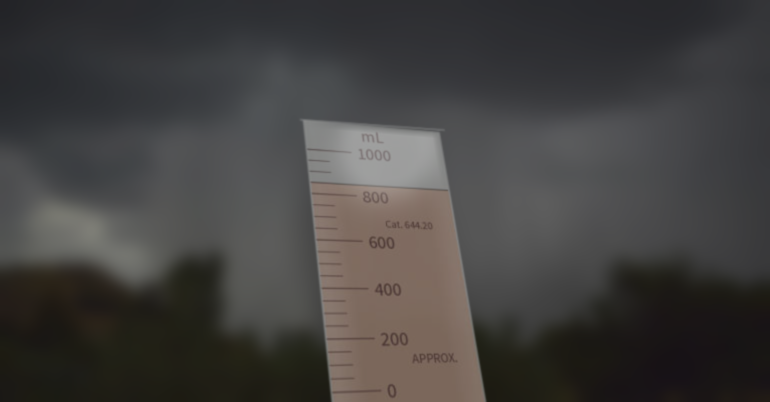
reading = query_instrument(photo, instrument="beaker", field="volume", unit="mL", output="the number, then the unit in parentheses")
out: 850 (mL)
